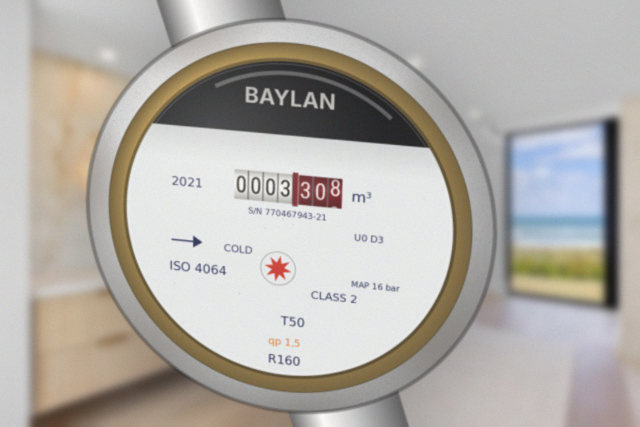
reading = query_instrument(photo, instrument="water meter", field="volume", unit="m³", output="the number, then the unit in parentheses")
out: 3.308 (m³)
